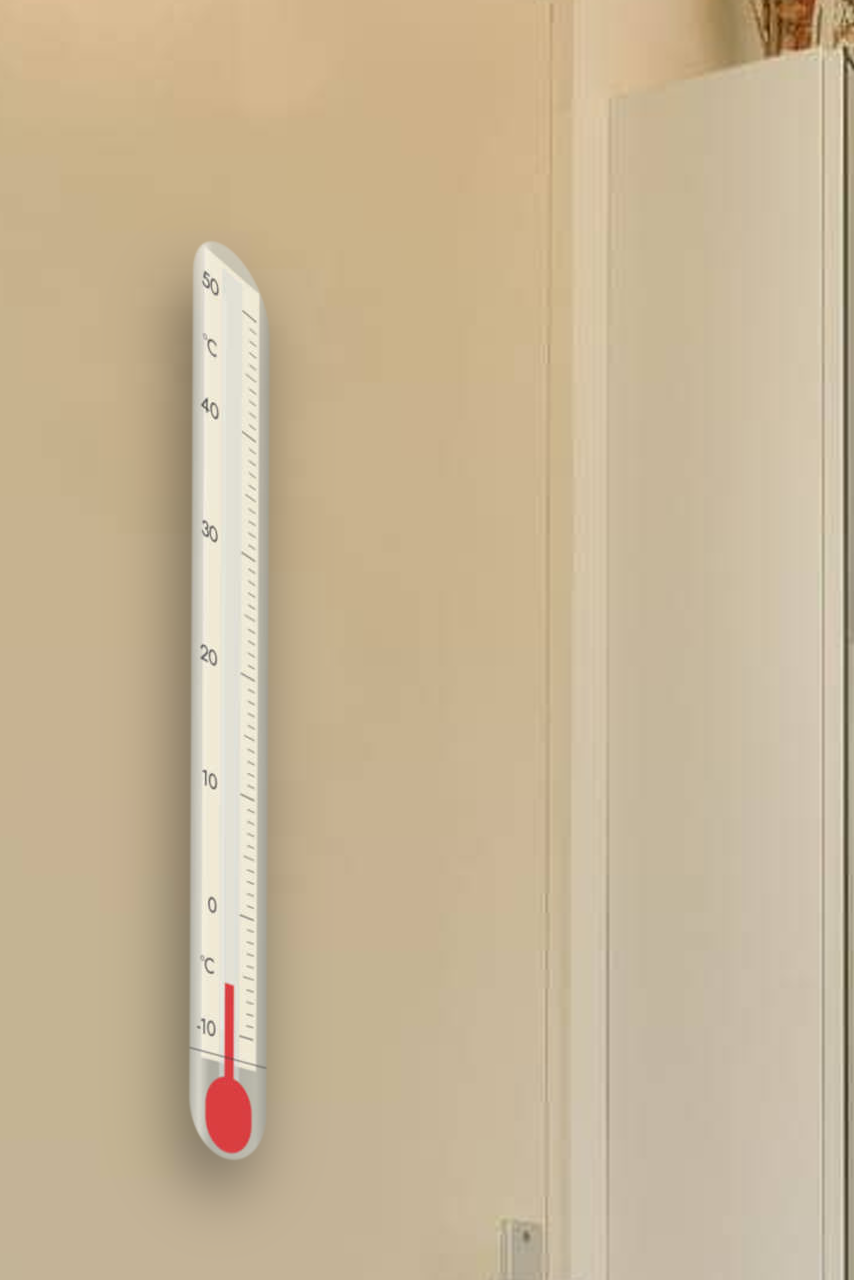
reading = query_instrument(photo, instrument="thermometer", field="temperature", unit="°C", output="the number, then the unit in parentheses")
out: -6 (°C)
